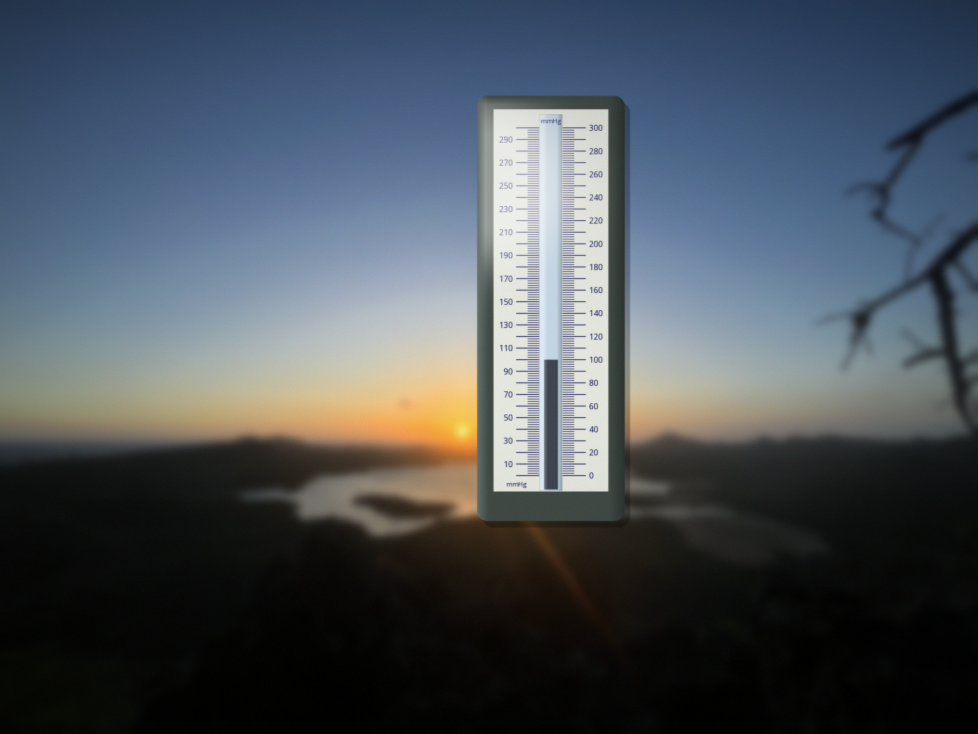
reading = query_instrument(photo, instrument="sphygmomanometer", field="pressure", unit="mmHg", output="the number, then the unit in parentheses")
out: 100 (mmHg)
